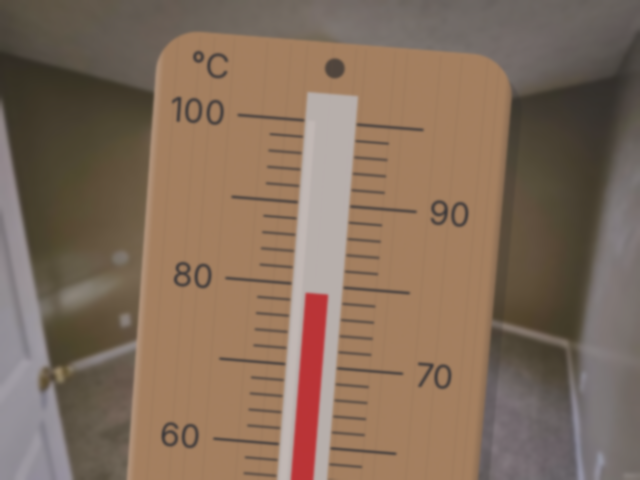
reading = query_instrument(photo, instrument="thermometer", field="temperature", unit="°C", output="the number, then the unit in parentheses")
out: 79 (°C)
